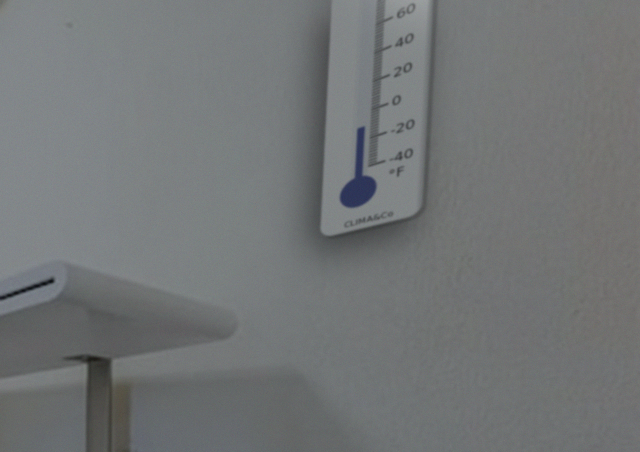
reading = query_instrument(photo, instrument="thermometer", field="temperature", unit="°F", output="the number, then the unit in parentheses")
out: -10 (°F)
